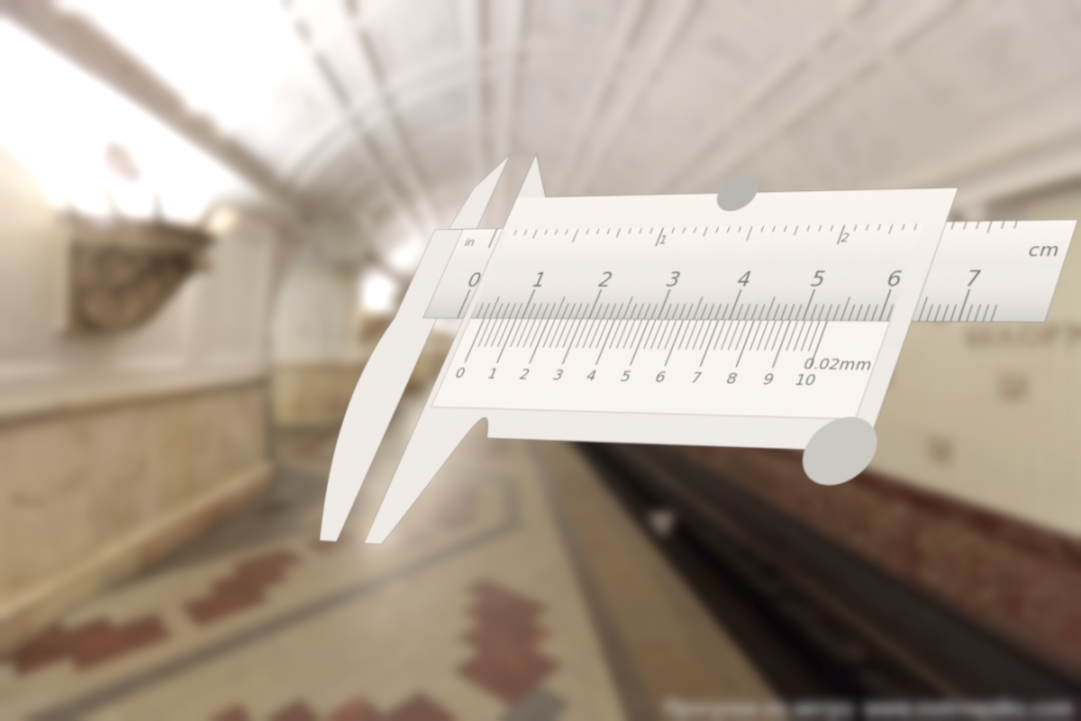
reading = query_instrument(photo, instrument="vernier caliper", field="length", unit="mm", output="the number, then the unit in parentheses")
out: 4.2 (mm)
